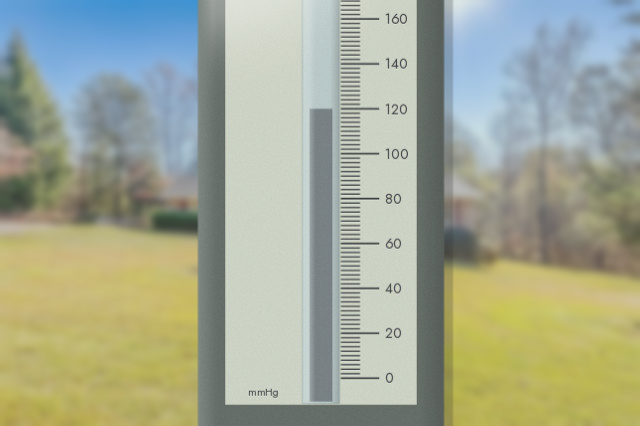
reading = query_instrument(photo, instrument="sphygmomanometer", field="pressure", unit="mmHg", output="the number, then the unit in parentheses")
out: 120 (mmHg)
